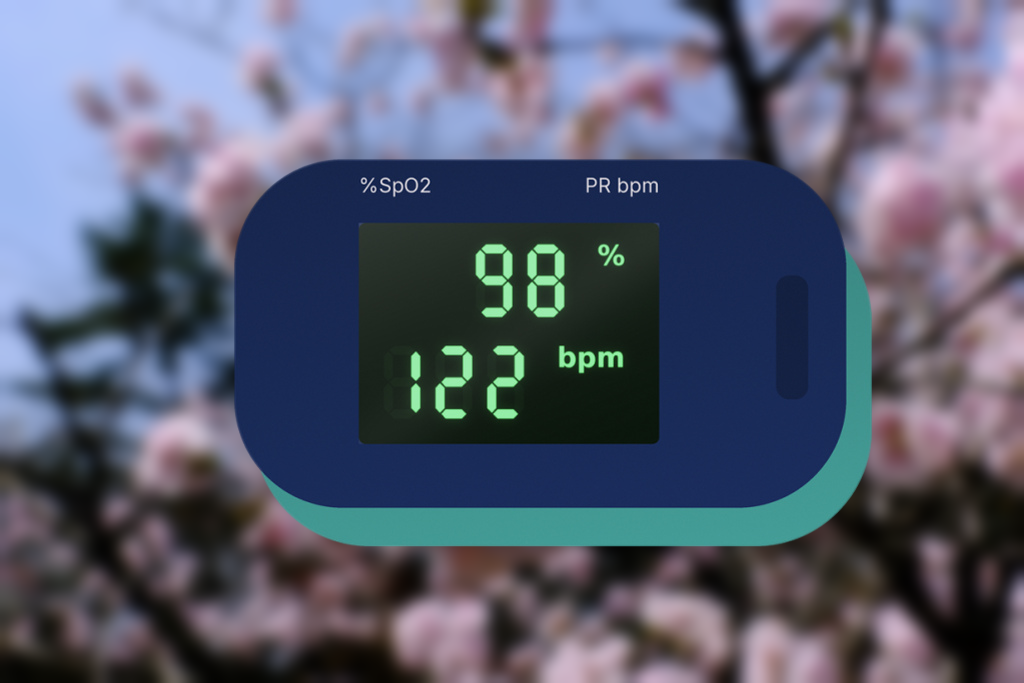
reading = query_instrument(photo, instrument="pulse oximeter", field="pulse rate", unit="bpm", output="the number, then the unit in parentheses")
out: 122 (bpm)
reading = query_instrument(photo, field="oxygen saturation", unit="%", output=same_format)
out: 98 (%)
